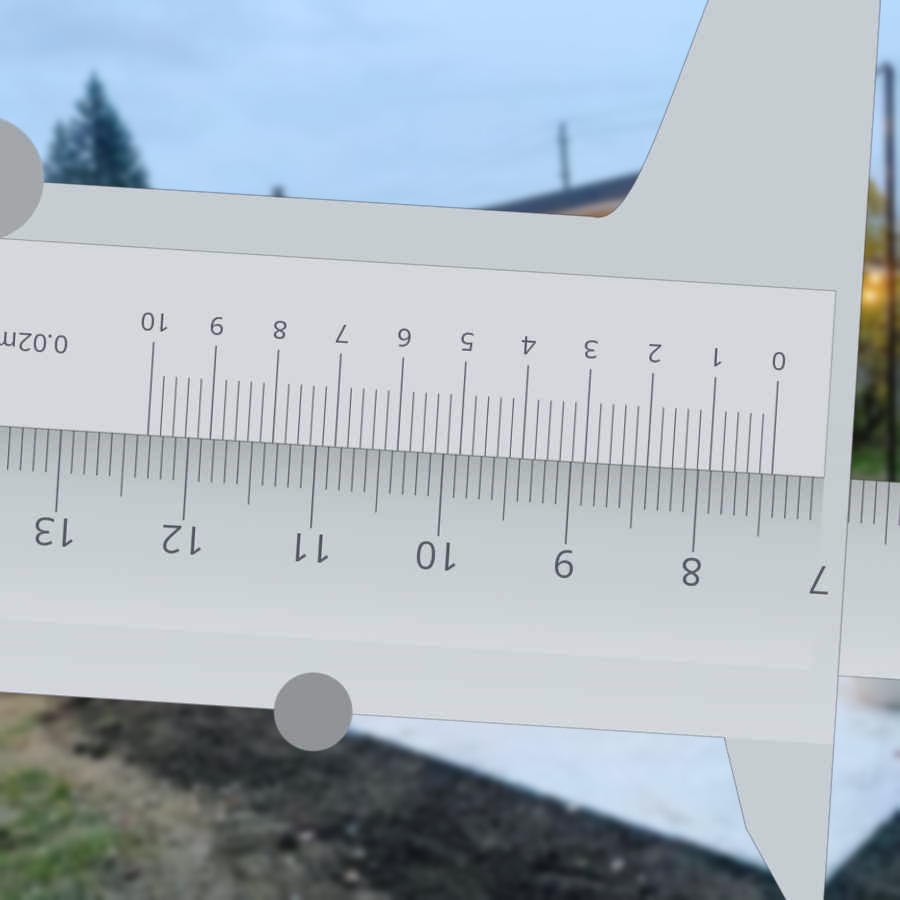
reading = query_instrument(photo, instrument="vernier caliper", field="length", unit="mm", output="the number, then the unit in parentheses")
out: 74.2 (mm)
